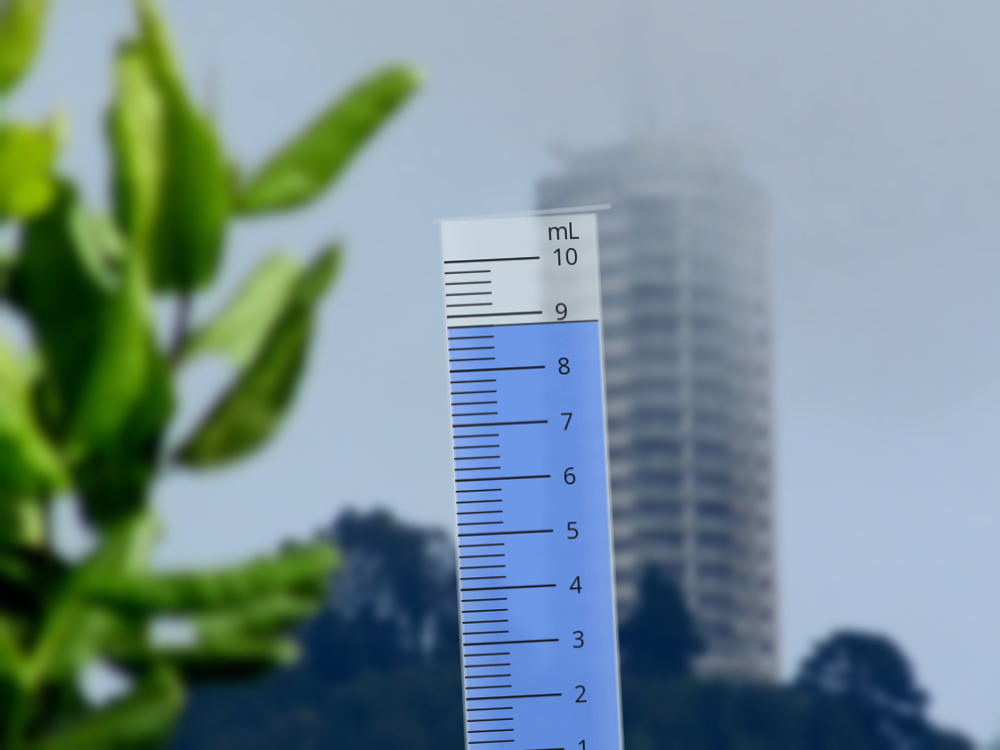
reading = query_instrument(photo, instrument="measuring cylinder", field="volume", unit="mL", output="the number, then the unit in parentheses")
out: 8.8 (mL)
